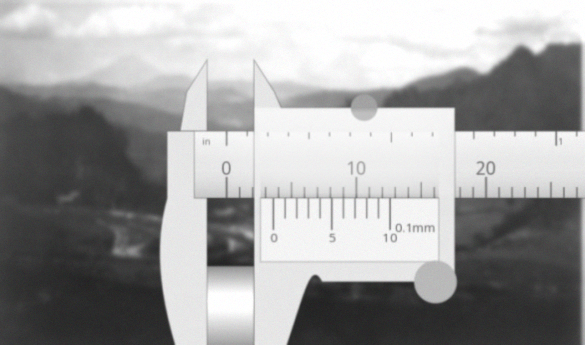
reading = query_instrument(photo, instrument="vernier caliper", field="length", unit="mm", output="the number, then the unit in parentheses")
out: 3.6 (mm)
